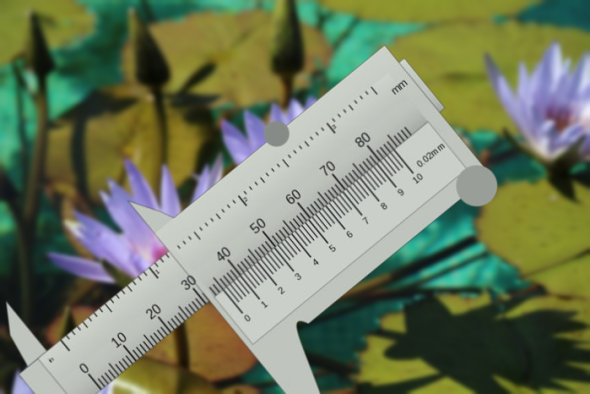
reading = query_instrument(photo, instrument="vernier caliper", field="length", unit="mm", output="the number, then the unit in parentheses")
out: 35.0 (mm)
